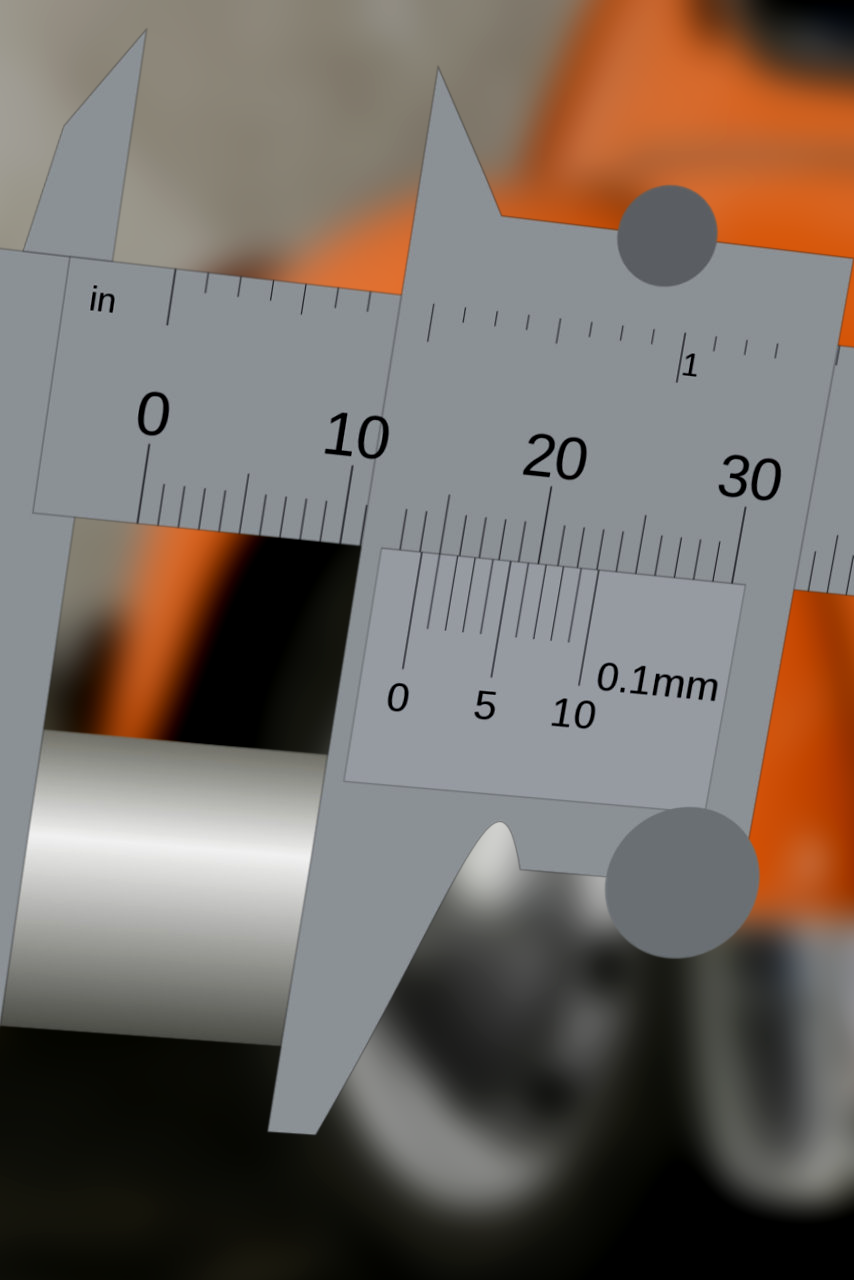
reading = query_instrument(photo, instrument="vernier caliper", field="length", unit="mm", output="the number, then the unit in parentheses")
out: 14.1 (mm)
